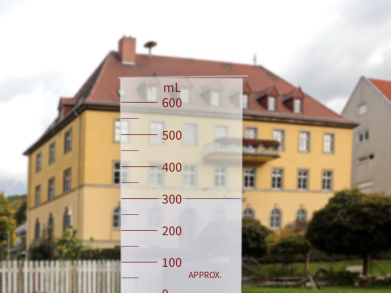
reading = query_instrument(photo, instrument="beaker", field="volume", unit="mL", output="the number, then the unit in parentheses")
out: 300 (mL)
